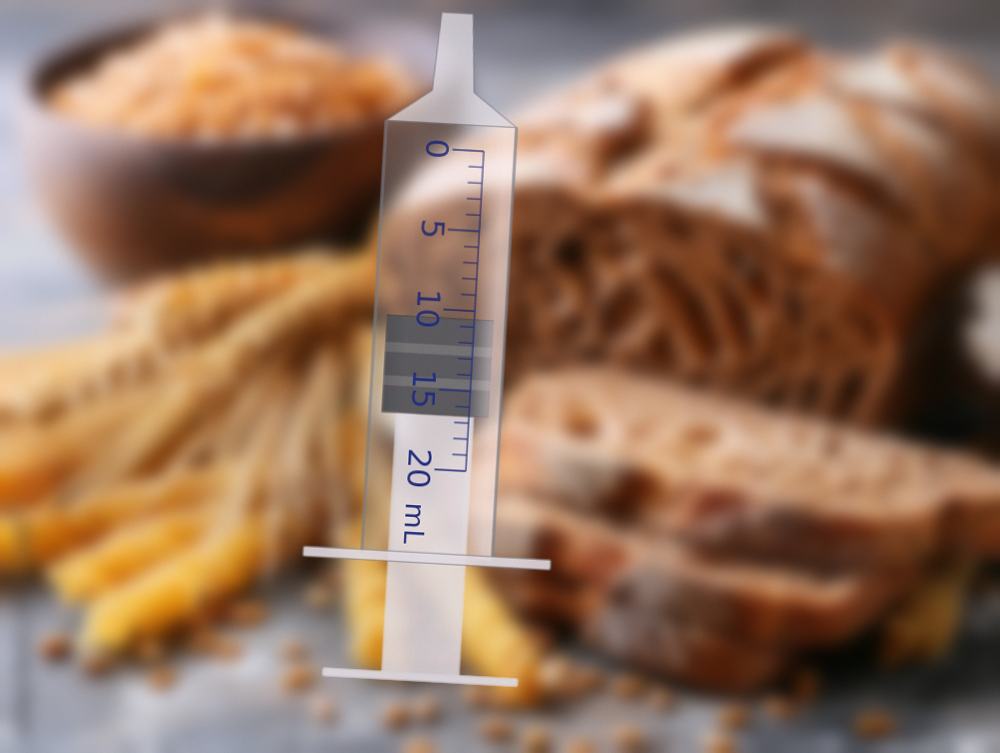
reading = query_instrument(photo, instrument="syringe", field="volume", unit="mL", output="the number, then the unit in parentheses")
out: 10.5 (mL)
